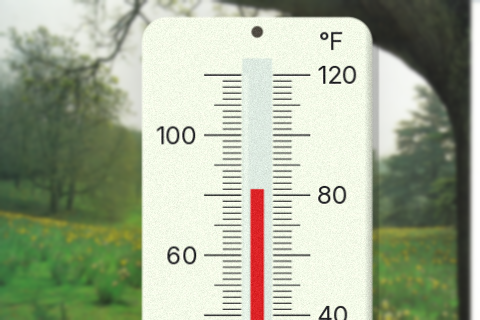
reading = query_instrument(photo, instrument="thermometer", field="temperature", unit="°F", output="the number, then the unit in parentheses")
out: 82 (°F)
